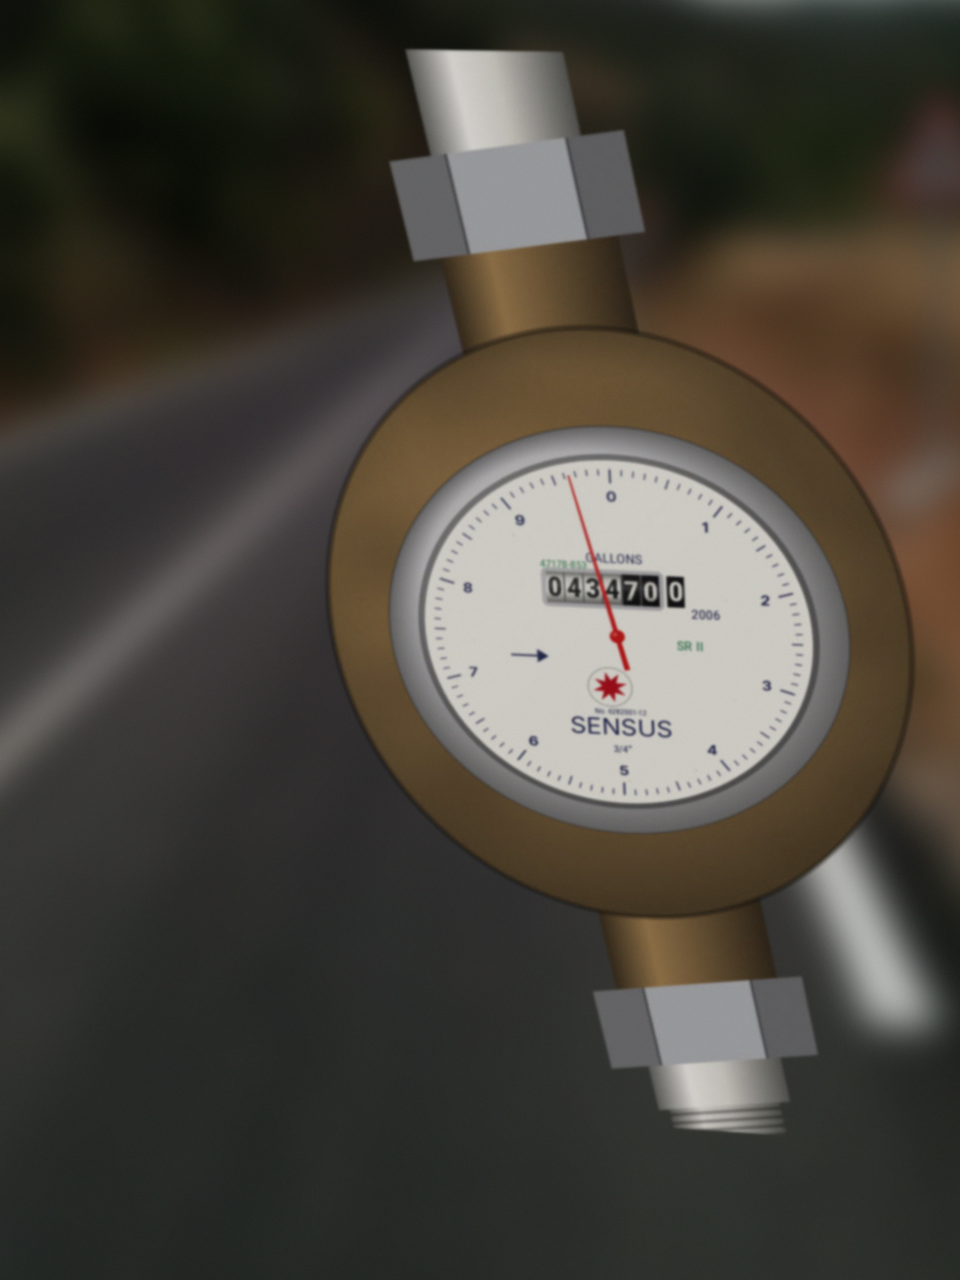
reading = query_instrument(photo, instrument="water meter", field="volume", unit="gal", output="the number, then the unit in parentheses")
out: 434699.6 (gal)
